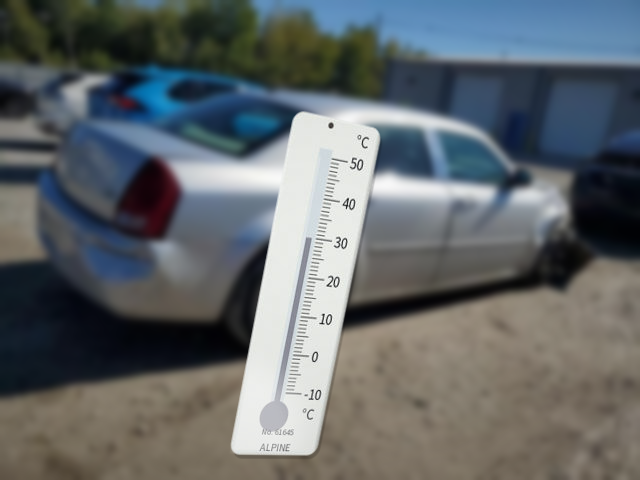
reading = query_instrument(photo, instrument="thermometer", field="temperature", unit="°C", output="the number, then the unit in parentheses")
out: 30 (°C)
